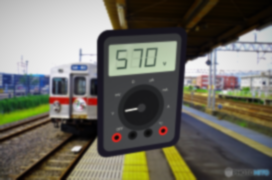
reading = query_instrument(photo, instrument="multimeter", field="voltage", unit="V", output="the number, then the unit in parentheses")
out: 570 (V)
